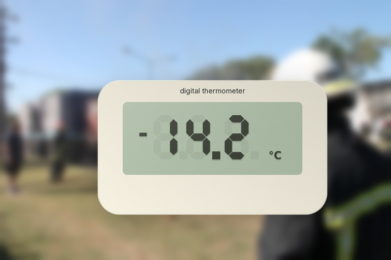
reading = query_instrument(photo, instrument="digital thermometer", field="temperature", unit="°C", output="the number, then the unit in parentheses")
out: -14.2 (°C)
